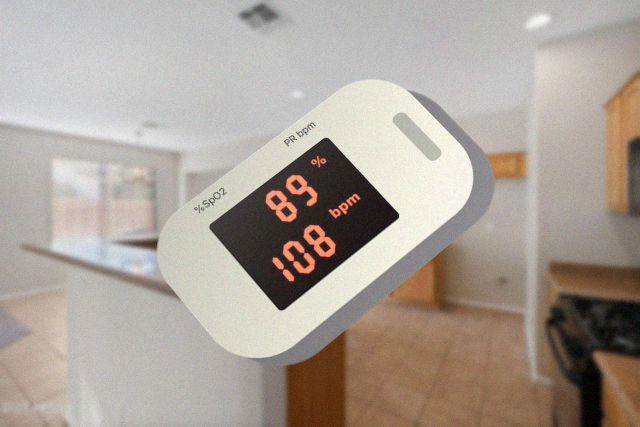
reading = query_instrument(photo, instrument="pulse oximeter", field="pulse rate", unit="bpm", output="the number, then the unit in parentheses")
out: 108 (bpm)
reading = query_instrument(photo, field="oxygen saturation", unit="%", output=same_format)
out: 89 (%)
